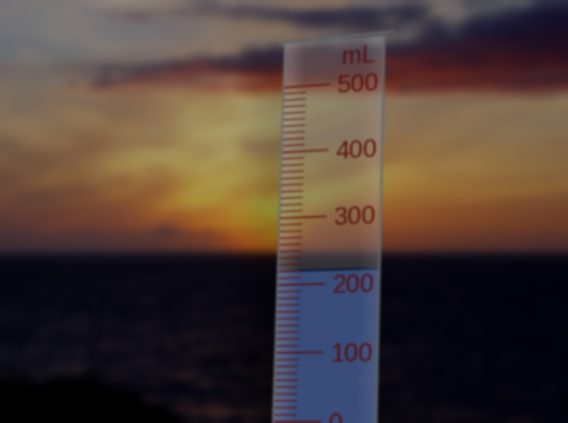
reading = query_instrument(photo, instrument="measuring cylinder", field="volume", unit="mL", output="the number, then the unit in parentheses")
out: 220 (mL)
